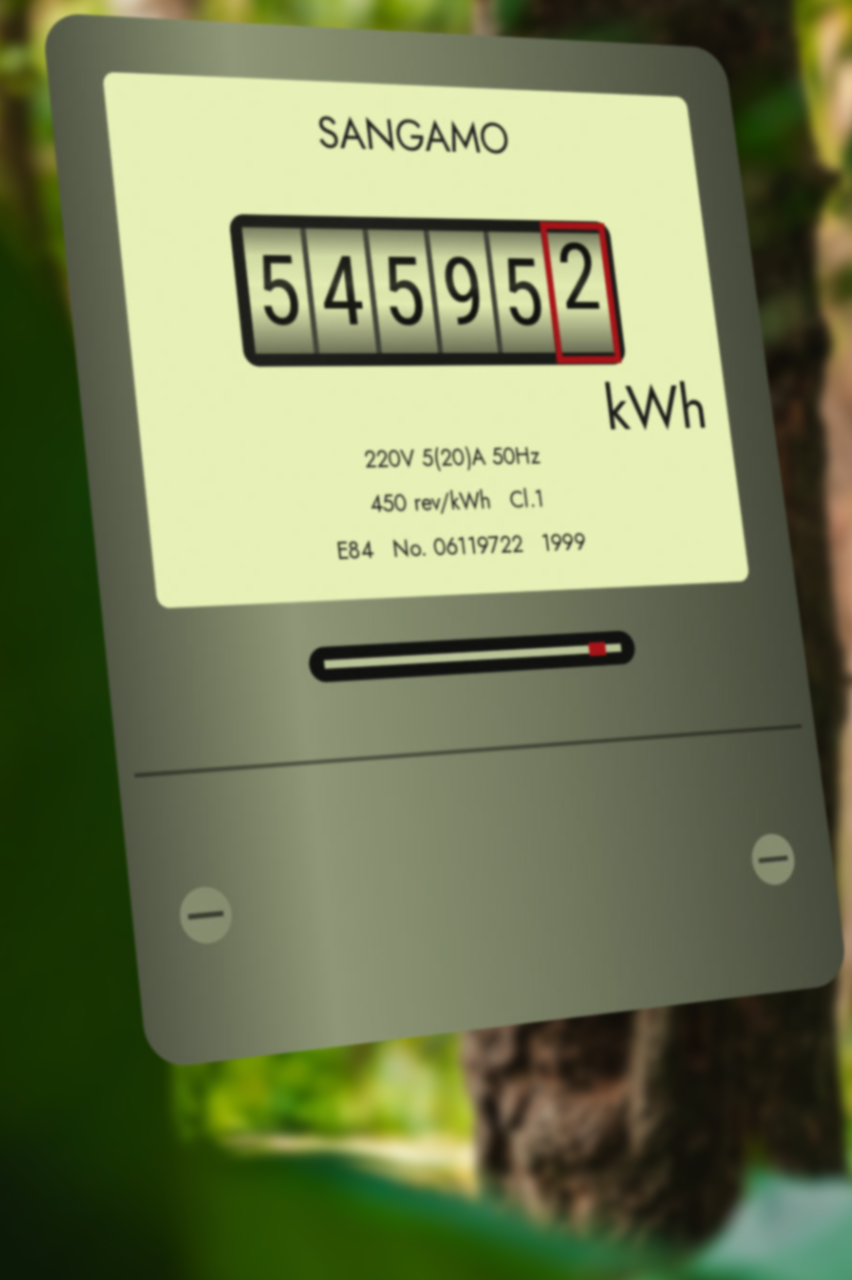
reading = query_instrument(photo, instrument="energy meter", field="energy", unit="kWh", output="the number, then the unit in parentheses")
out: 54595.2 (kWh)
